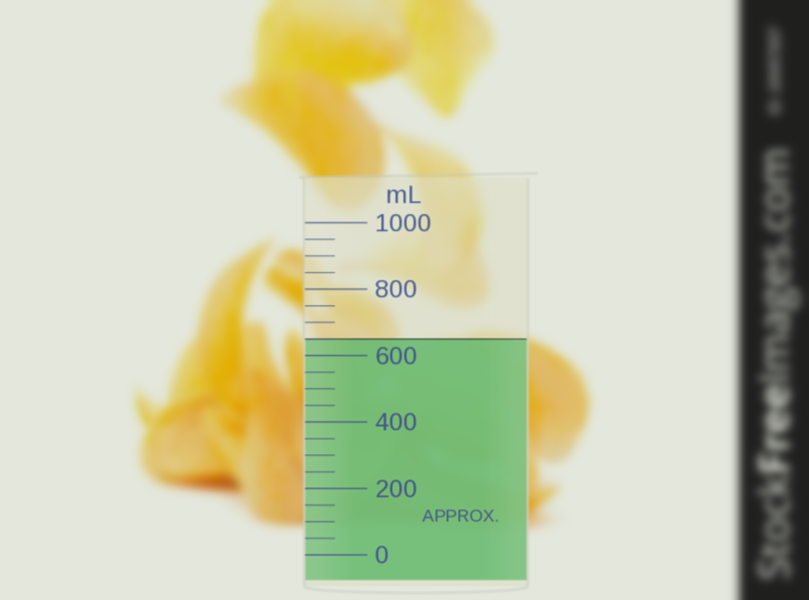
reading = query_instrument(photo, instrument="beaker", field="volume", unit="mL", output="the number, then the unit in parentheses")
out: 650 (mL)
